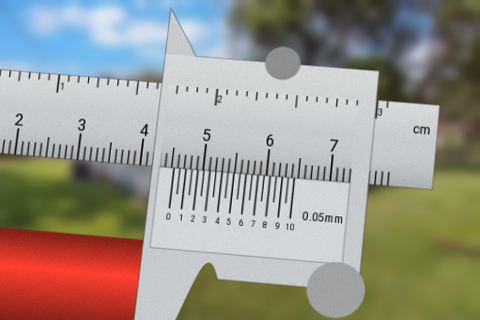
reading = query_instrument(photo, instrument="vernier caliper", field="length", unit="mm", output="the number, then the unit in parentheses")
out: 45.4 (mm)
